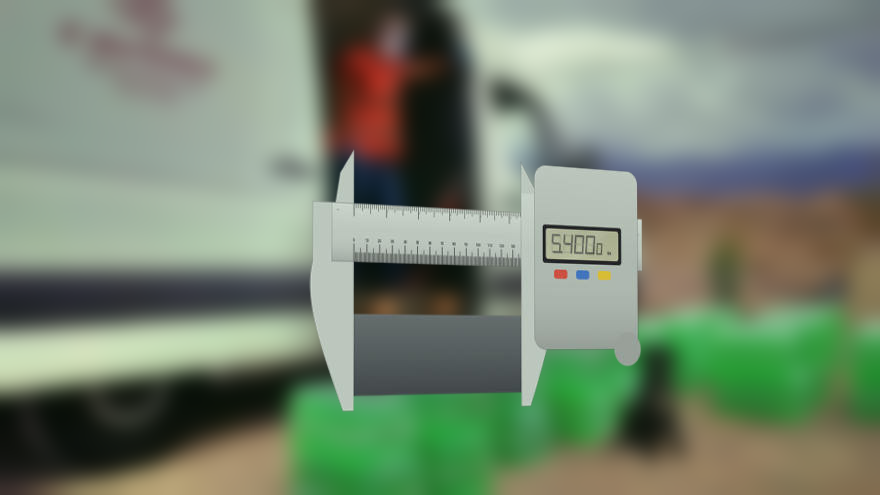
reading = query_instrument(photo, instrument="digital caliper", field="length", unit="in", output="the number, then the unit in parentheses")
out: 5.4000 (in)
